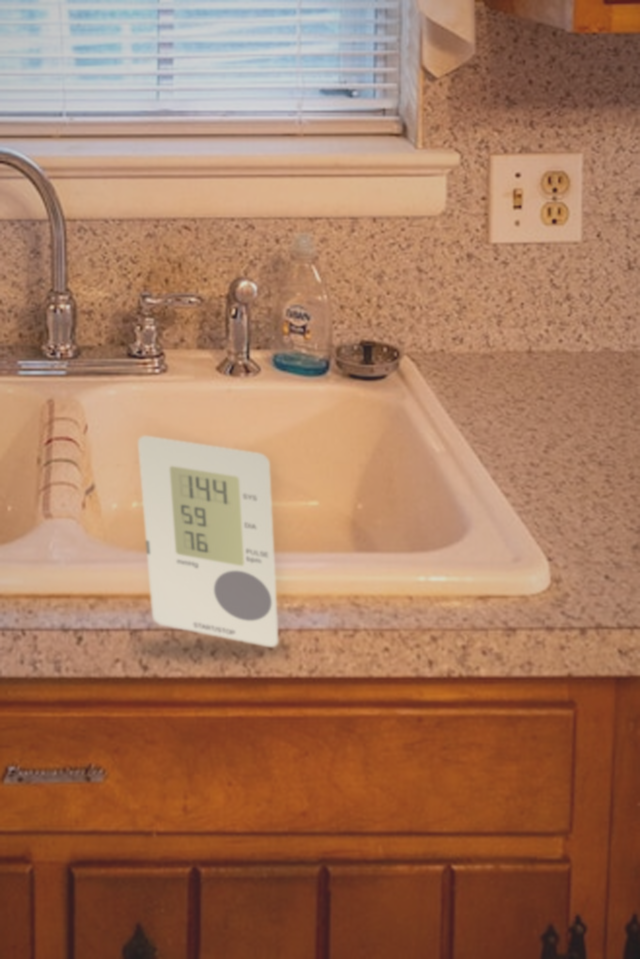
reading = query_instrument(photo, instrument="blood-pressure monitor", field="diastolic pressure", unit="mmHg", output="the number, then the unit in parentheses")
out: 59 (mmHg)
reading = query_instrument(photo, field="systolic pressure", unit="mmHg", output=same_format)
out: 144 (mmHg)
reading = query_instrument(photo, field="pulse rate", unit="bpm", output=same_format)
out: 76 (bpm)
